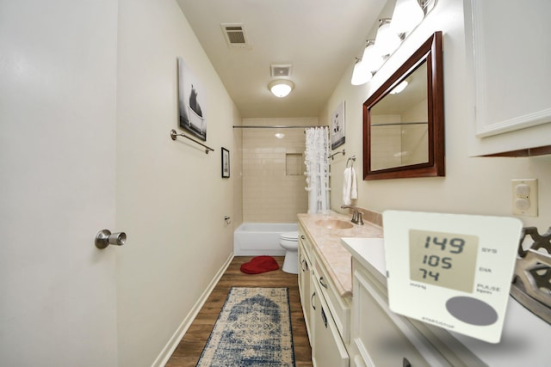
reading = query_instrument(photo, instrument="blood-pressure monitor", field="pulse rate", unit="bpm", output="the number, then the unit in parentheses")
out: 74 (bpm)
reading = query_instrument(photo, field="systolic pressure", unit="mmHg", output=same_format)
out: 149 (mmHg)
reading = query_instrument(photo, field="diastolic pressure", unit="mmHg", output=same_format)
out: 105 (mmHg)
